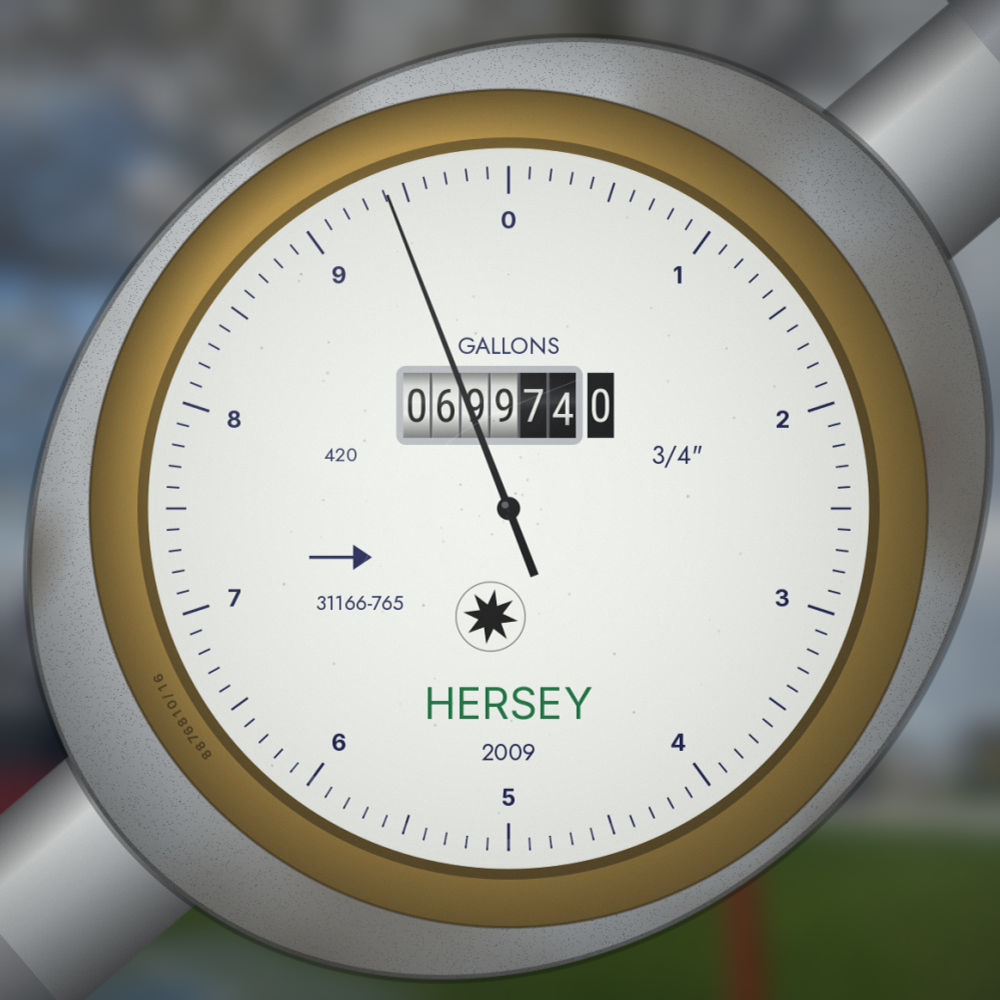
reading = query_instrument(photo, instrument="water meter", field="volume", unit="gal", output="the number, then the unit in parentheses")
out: 699739.4 (gal)
